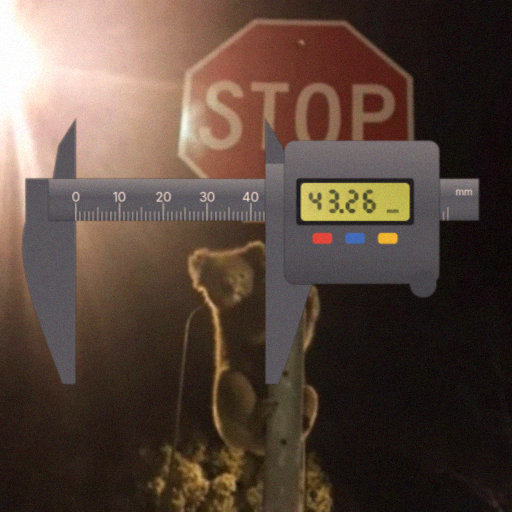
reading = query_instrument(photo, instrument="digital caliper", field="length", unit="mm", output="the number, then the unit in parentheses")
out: 43.26 (mm)
